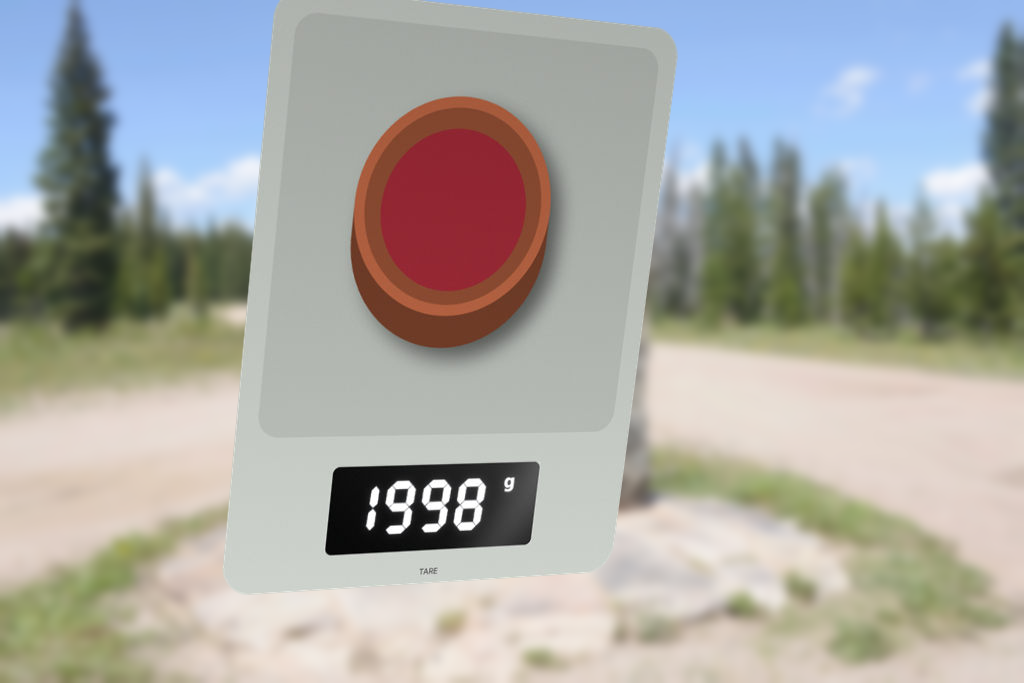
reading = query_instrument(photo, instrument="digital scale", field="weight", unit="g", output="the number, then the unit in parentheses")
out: 1998 (g)
